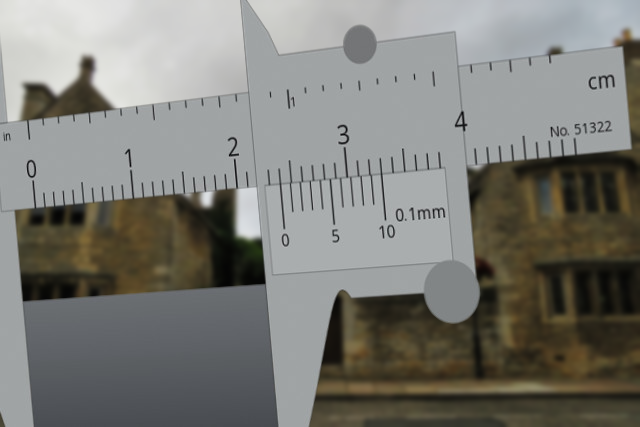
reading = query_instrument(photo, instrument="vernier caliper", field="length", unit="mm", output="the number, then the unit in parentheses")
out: 24.0 (mm)
